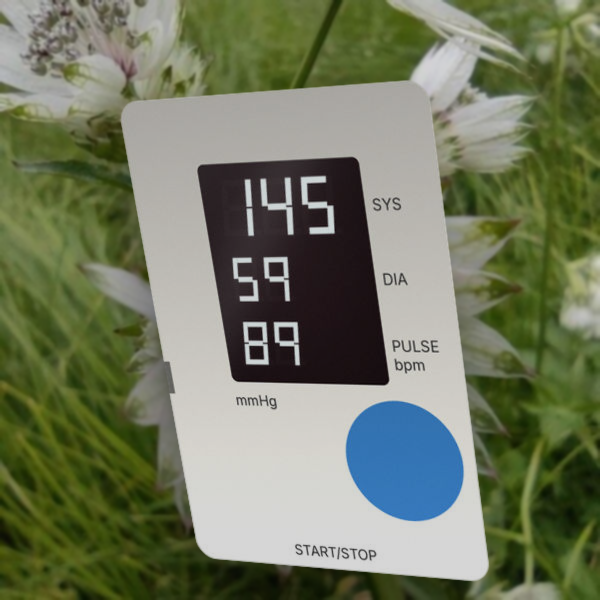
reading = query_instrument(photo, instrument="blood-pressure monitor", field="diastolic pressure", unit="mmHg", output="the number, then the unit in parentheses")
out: 59 (mmHg)
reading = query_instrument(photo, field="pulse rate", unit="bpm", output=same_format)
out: 89 (bpm)
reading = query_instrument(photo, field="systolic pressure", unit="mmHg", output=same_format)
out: 145 (mmHg)
